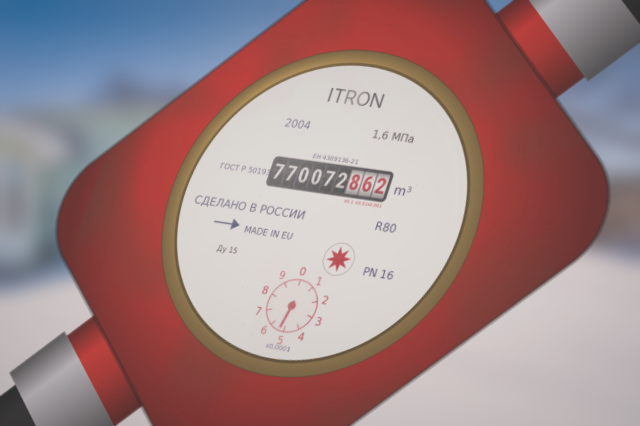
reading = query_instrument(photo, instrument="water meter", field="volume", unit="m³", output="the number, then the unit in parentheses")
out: 770072.8625 (m³)
